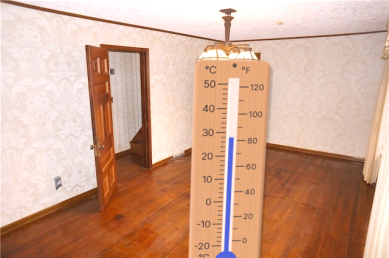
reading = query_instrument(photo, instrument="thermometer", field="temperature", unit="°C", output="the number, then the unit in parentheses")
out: 28 (°C)
